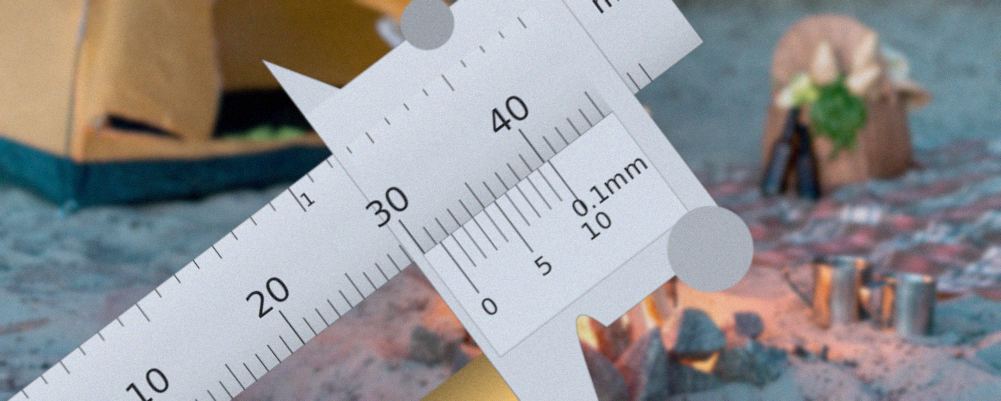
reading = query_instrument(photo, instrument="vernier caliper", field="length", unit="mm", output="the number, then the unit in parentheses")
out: 31.3 (mm)
